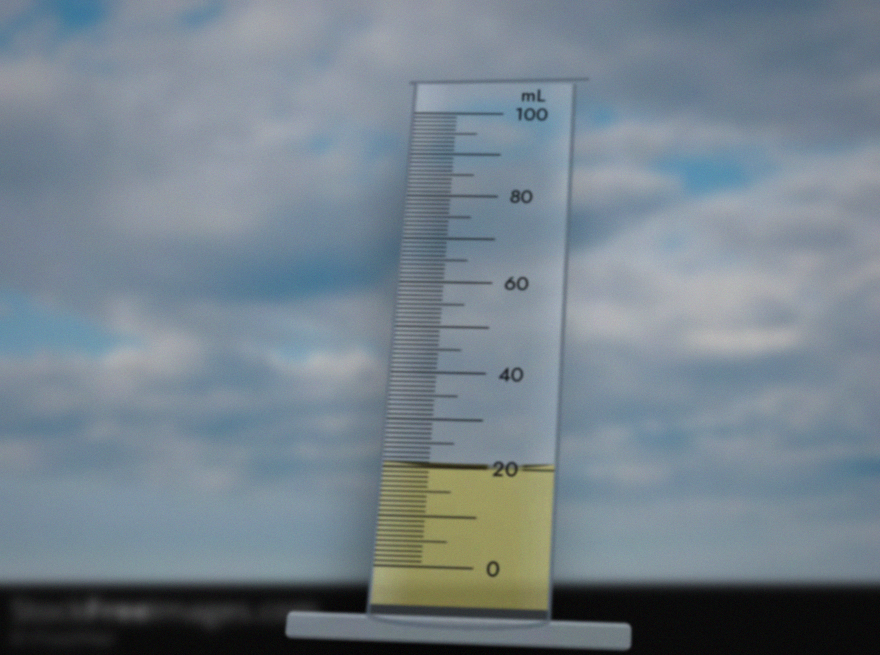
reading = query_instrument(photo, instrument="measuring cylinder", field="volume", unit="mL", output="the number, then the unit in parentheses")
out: 20 (mL)
